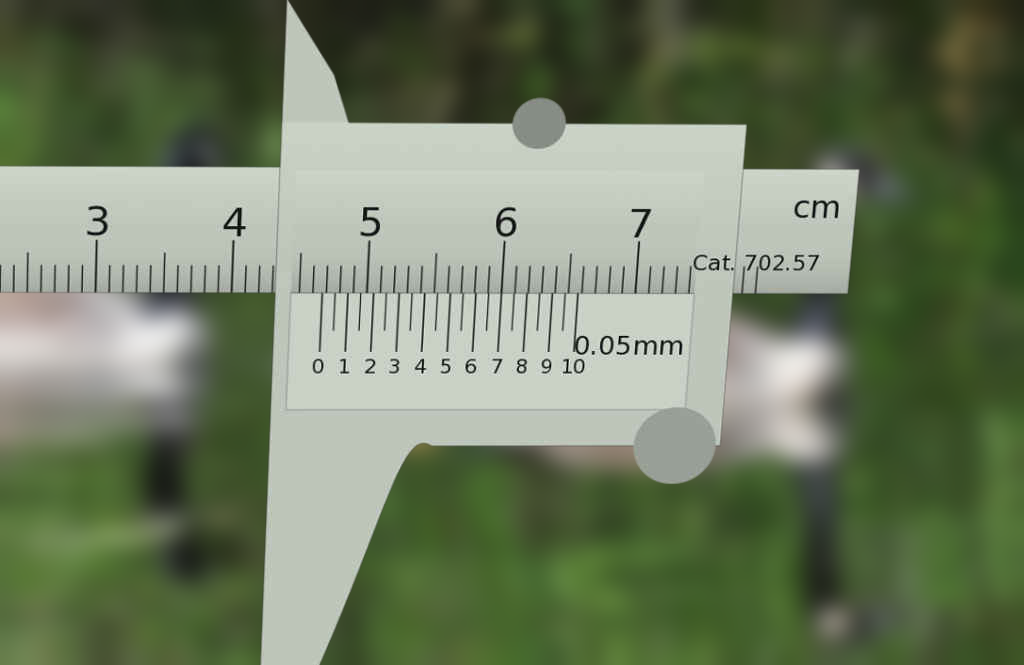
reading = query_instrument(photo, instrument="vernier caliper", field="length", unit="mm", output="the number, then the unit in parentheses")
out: 46.7 (mm)
